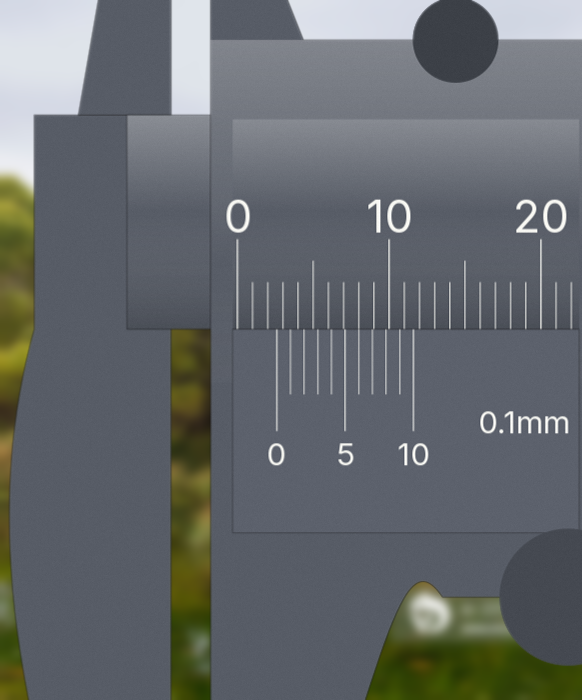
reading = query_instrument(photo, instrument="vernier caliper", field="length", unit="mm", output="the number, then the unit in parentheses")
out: 2.6 (mm)
